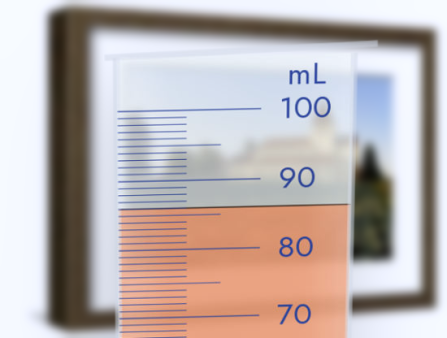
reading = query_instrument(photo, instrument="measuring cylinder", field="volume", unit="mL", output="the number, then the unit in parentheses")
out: 86 (mL)
